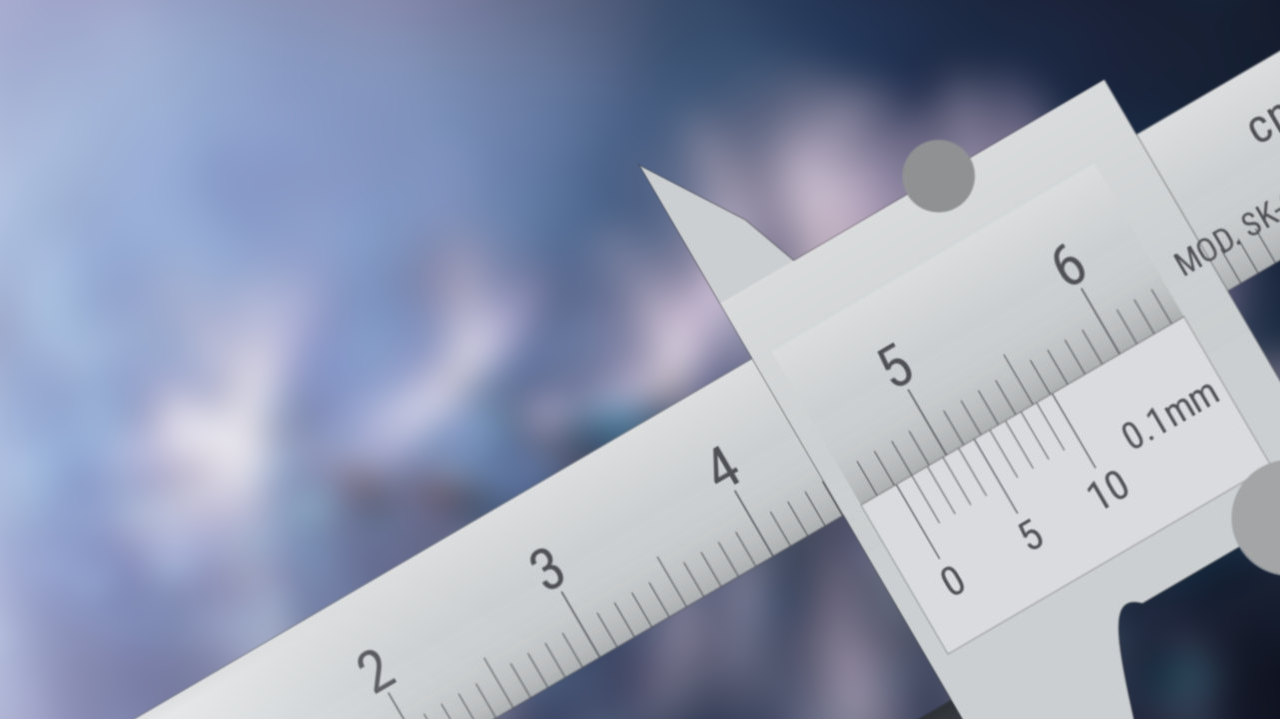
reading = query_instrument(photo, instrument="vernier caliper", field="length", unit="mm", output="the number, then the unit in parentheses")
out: 47.1 (mm)
